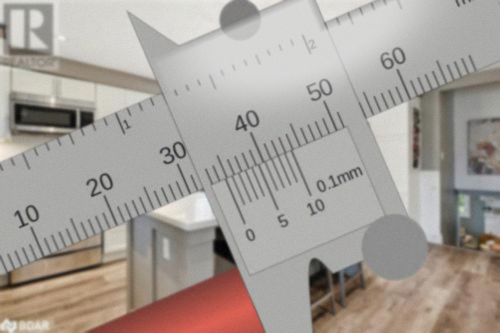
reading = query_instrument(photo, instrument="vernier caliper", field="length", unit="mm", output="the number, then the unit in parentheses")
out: 34.8 (mm)
